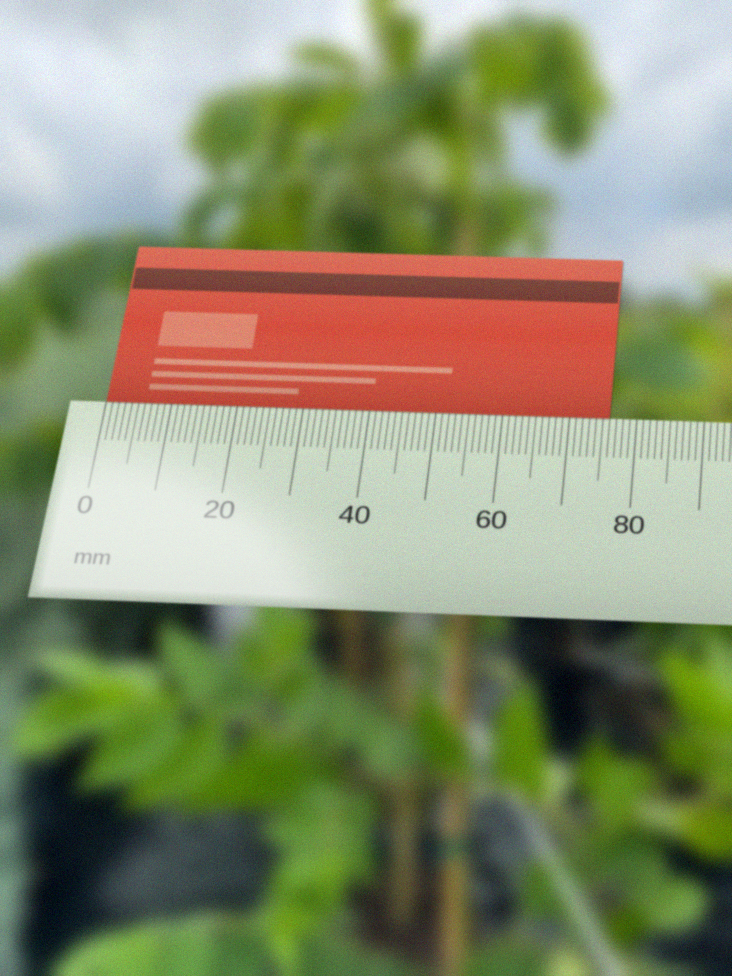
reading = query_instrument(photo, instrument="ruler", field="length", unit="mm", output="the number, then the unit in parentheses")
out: 76 (mm)
